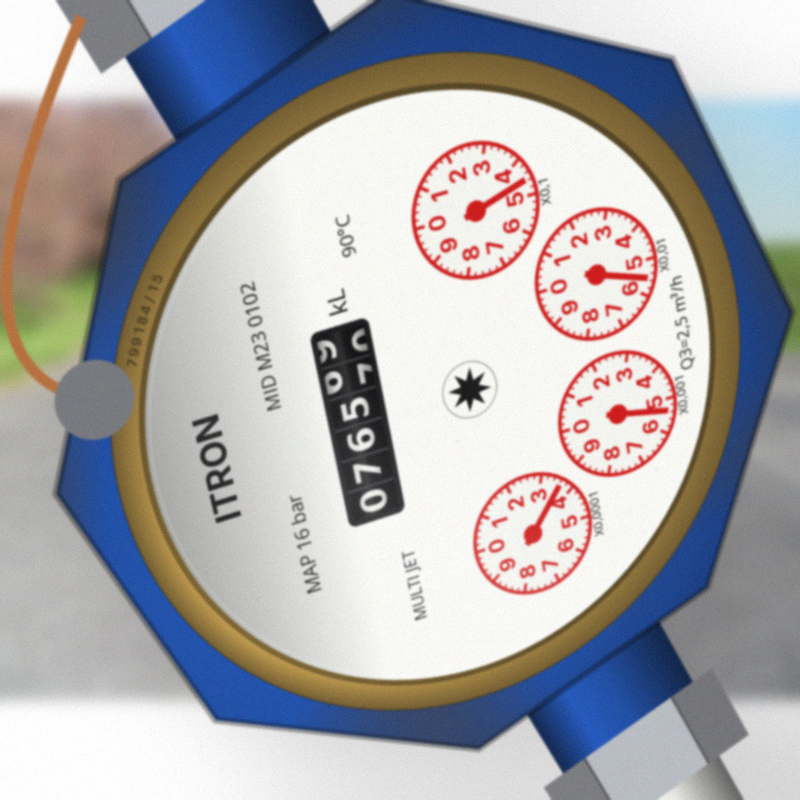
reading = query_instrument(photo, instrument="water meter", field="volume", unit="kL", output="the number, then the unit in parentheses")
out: 76569.4553 (kL)
